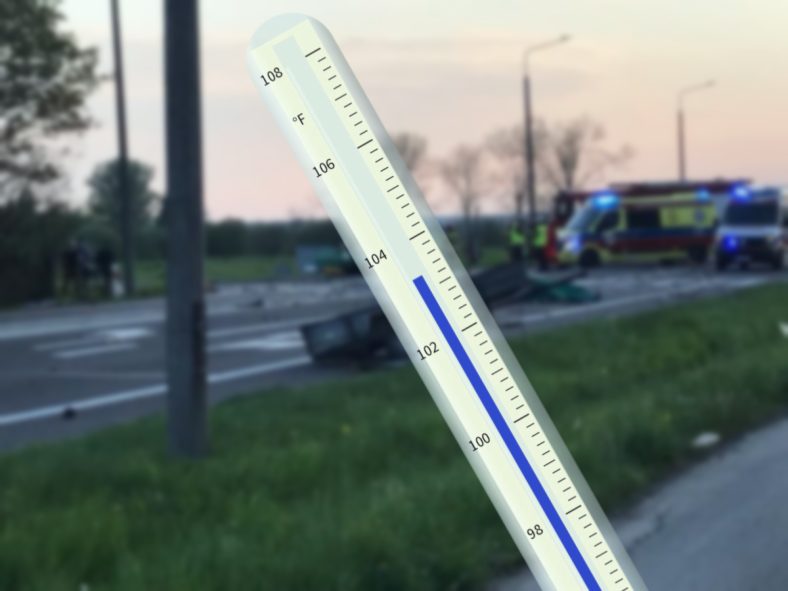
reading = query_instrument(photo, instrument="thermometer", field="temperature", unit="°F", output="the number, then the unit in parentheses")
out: 103.3 (°F)
